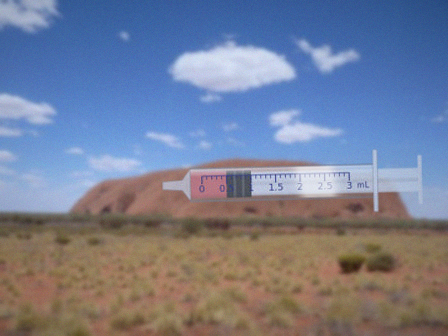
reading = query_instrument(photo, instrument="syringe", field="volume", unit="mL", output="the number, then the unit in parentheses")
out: 0.5 (mL)
